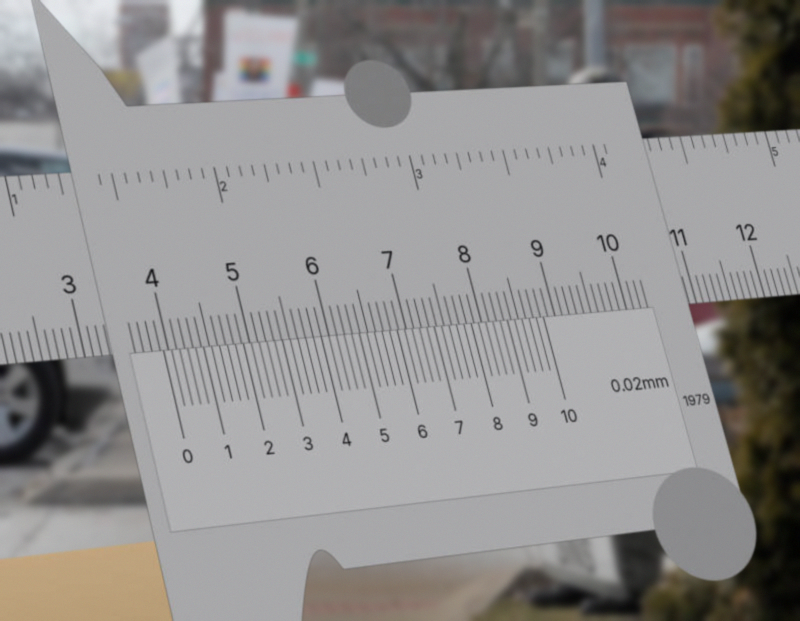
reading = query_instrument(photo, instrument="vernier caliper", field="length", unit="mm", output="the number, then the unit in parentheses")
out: 39.4 (mm)
